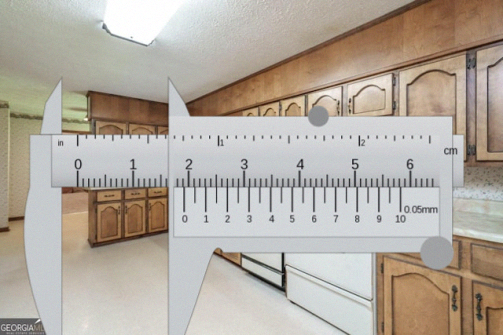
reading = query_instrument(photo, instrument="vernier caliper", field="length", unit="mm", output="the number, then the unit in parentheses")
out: 19.2 (mm)
